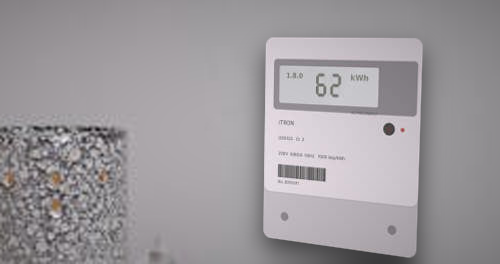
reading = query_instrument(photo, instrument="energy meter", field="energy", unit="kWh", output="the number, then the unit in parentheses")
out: 62 (kWh)
